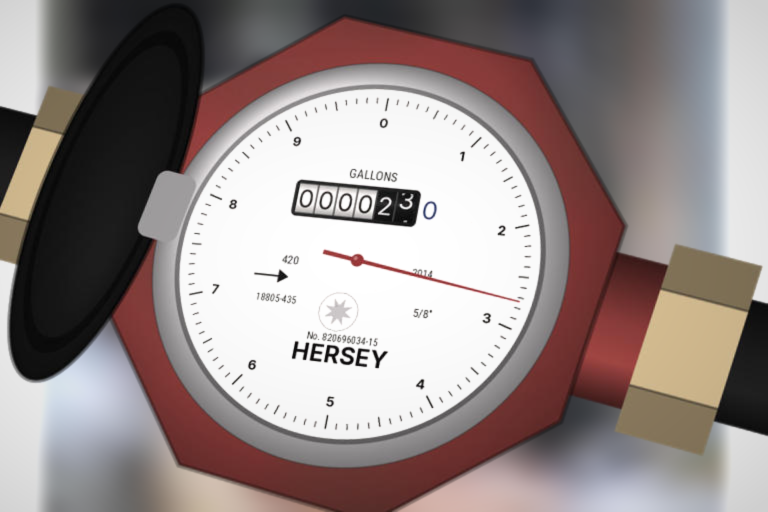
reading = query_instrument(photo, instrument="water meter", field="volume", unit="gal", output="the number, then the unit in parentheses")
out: 232.7 (gal)
